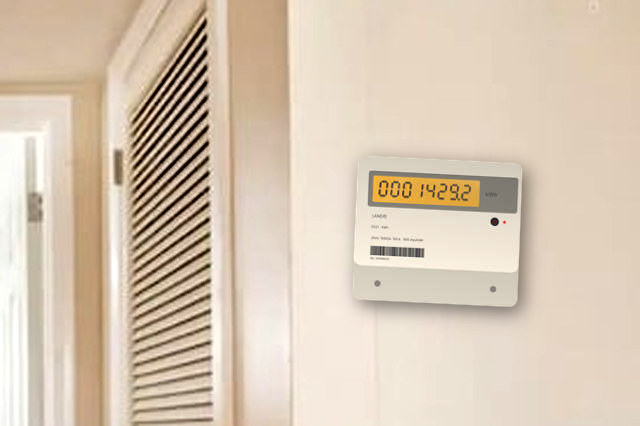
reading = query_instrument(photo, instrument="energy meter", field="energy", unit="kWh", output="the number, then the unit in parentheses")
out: 1429.2 (kWh)
